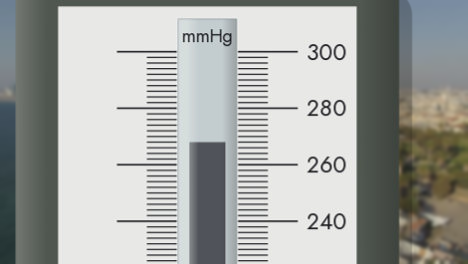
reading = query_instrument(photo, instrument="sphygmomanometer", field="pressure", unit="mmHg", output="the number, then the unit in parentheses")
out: 268 (mmHg)
